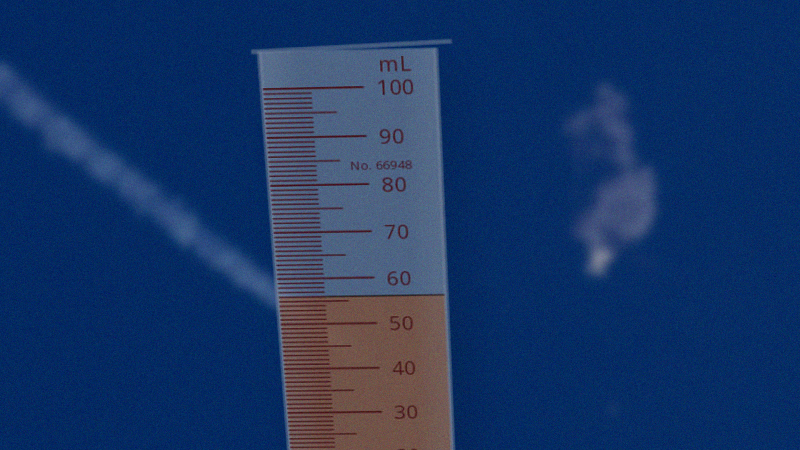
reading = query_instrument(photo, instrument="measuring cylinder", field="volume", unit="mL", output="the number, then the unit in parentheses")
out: 56 (mL)
